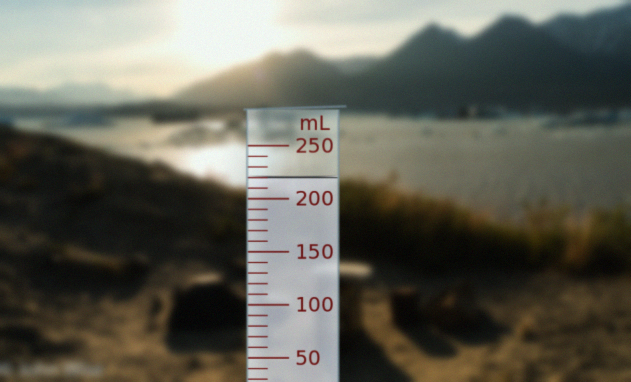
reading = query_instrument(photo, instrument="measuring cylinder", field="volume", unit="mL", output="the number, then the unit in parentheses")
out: 220 (mL)
